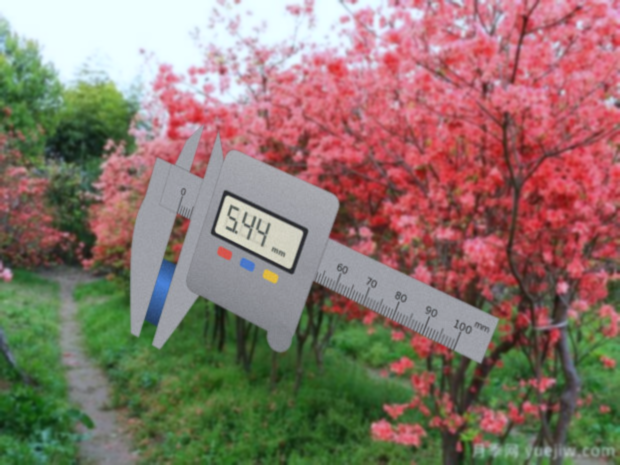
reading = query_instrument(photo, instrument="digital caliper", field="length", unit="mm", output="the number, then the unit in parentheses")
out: 5.44 (mm)
